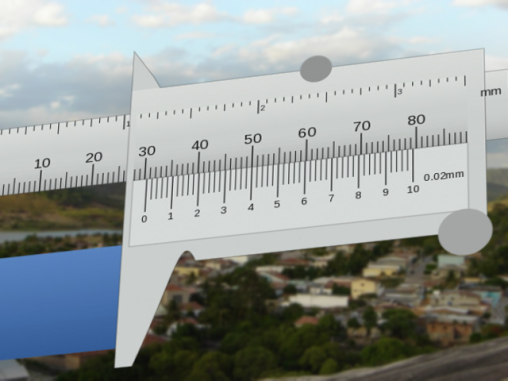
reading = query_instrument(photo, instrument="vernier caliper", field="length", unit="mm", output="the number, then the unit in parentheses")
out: 30.4 (mm)
